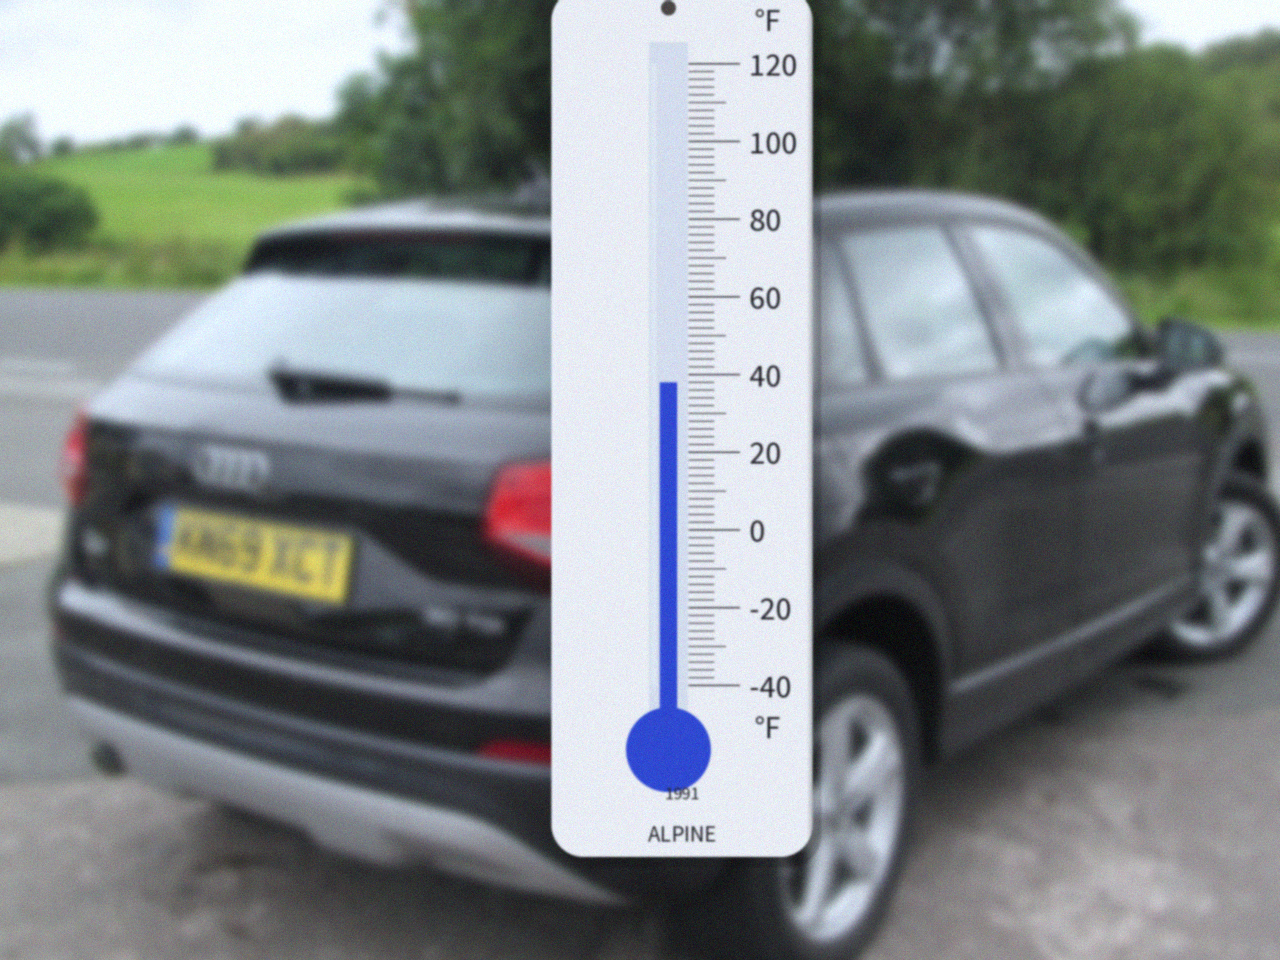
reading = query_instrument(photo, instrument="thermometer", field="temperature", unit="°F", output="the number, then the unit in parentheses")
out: 38 (°F)
